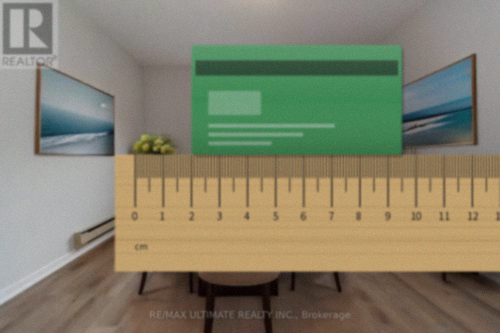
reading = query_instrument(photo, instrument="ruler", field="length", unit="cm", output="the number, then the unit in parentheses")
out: 7.5 (cm)
